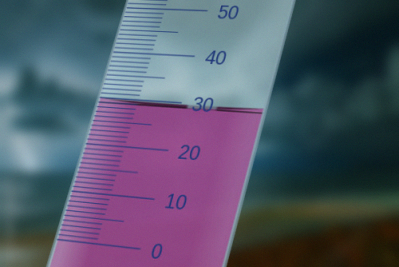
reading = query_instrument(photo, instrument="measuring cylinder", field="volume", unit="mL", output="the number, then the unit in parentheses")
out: 29 (mL)
